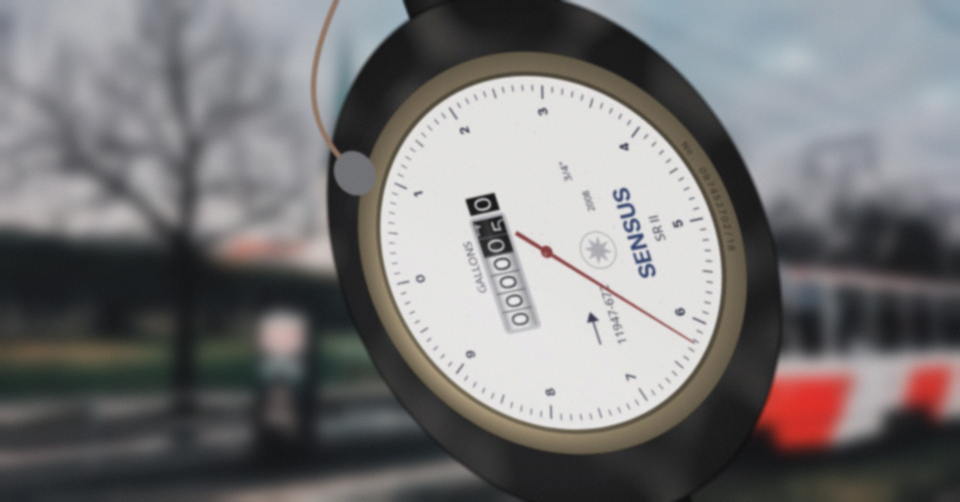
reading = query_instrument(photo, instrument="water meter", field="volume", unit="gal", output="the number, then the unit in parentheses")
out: 46.2 (gal)
